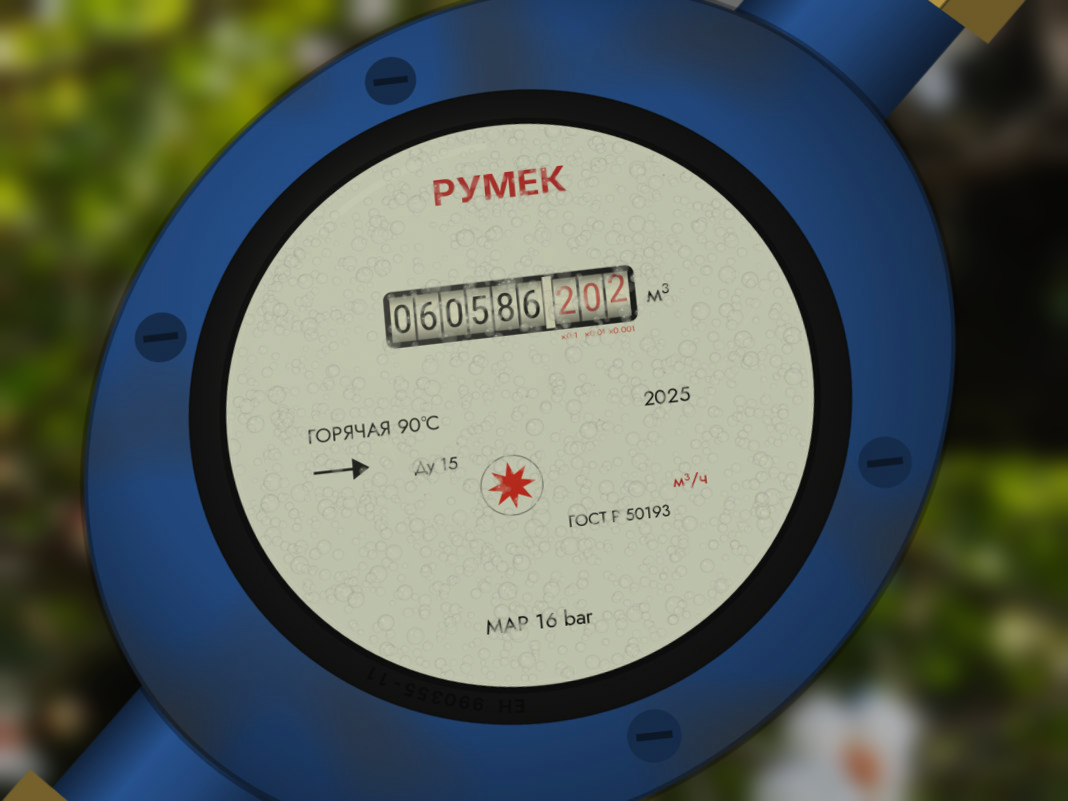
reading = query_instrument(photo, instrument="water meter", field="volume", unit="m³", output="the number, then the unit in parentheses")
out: 60586.202 (m³)
